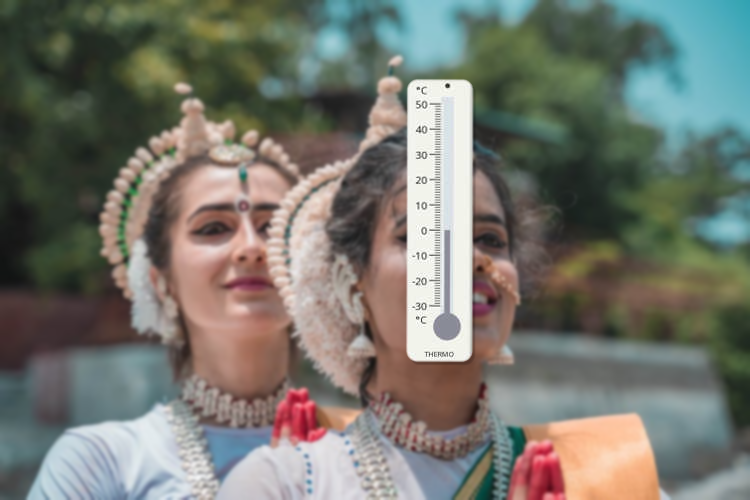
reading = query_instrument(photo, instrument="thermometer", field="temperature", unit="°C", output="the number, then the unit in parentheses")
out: 0 (°C)
